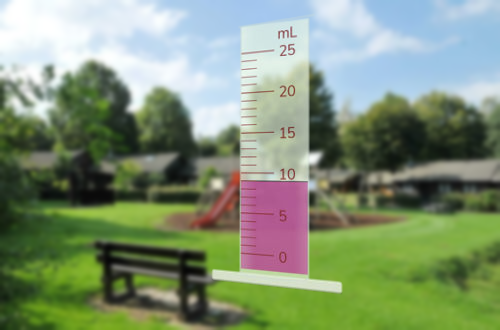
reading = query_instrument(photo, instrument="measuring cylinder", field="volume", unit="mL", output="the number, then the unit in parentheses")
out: 9 (mL)
